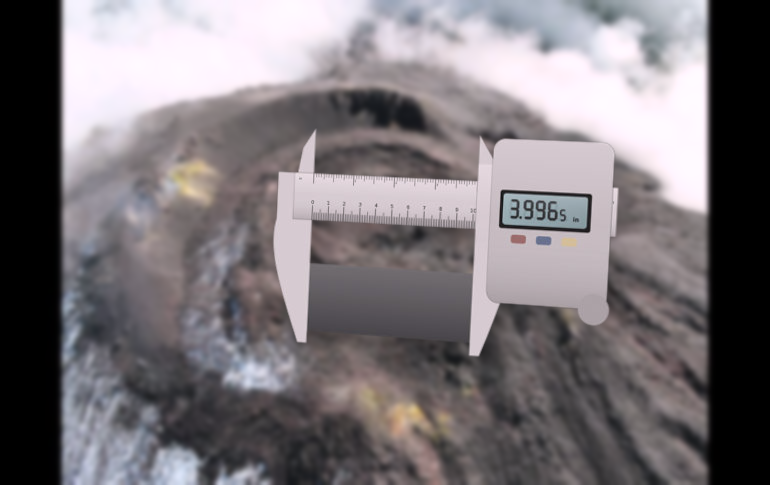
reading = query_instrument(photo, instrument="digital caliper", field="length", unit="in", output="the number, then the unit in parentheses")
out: 3.9965 (in)
